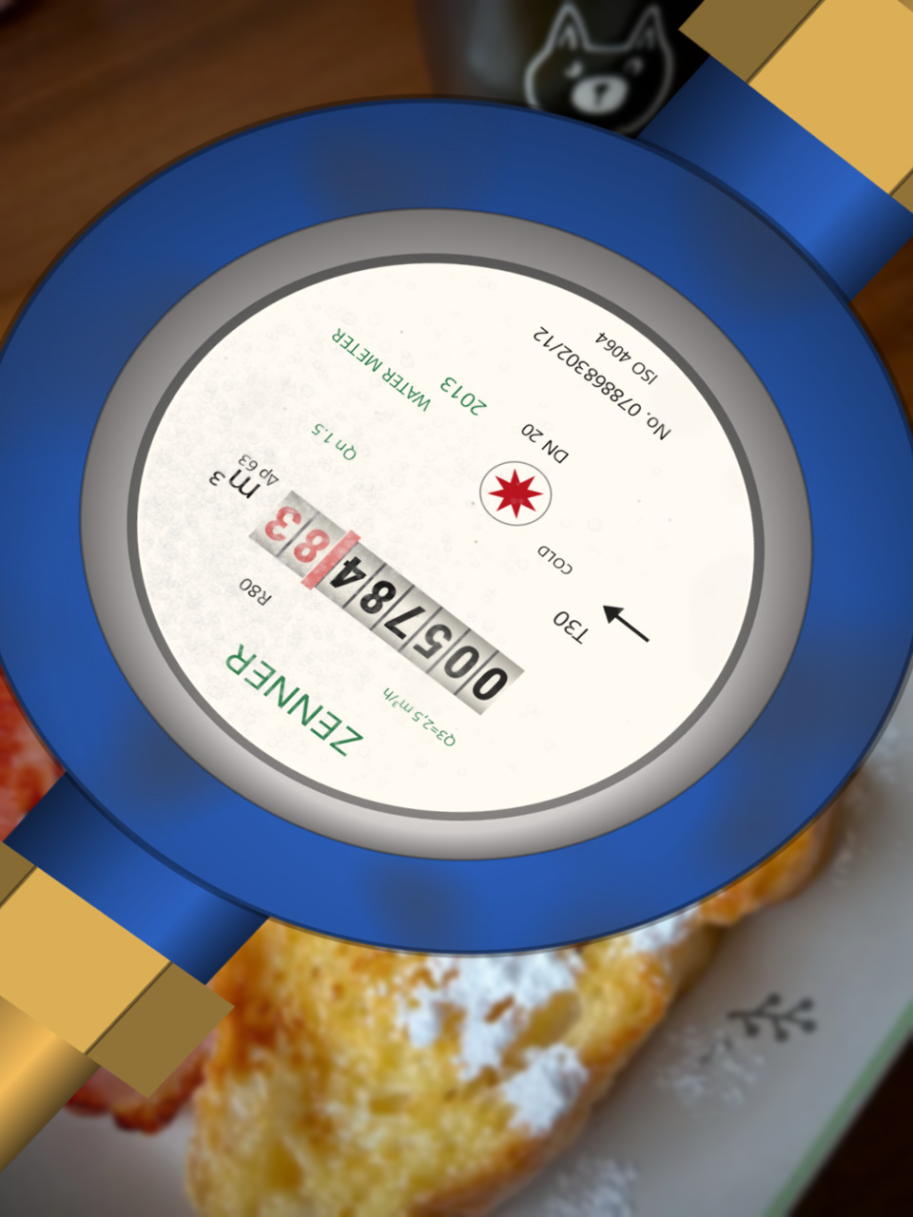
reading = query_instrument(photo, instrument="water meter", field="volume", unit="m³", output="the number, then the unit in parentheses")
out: 5784.83 (m³)
